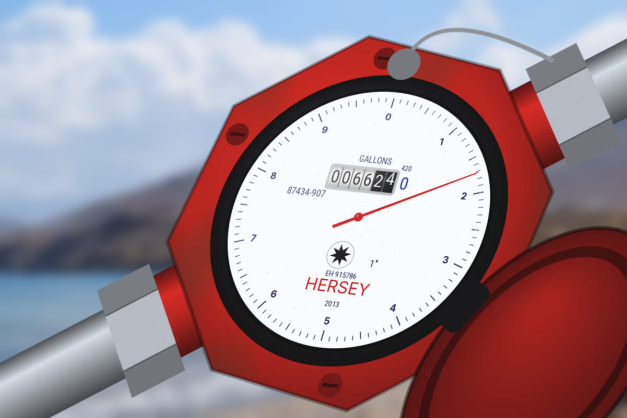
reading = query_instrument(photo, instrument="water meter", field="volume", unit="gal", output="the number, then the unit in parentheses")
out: 66241.7 (gal)
